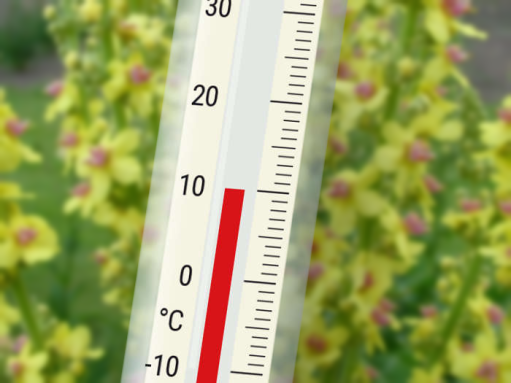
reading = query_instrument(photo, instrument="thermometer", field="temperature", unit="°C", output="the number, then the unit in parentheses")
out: 10 (°C)
